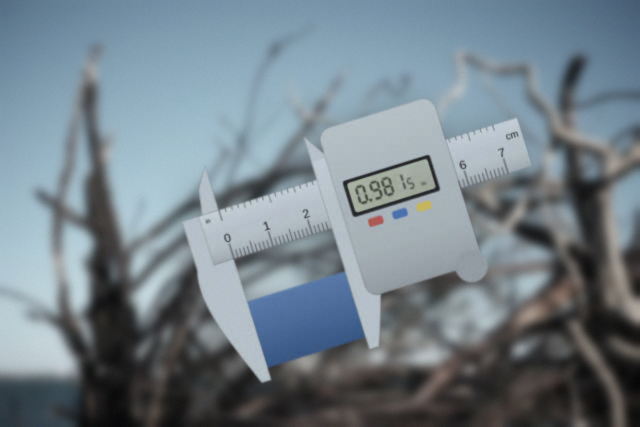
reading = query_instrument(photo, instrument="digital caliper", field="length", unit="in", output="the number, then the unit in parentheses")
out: 0.9815 (in)
